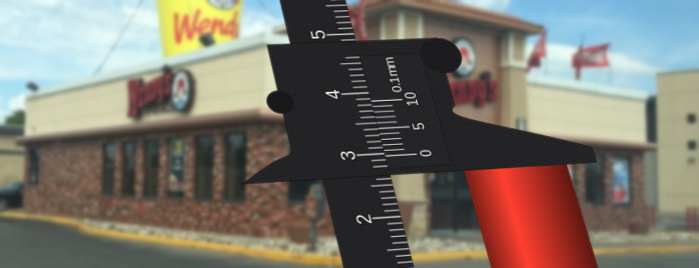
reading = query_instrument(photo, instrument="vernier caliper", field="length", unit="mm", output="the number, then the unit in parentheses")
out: 29.6 (mm)
